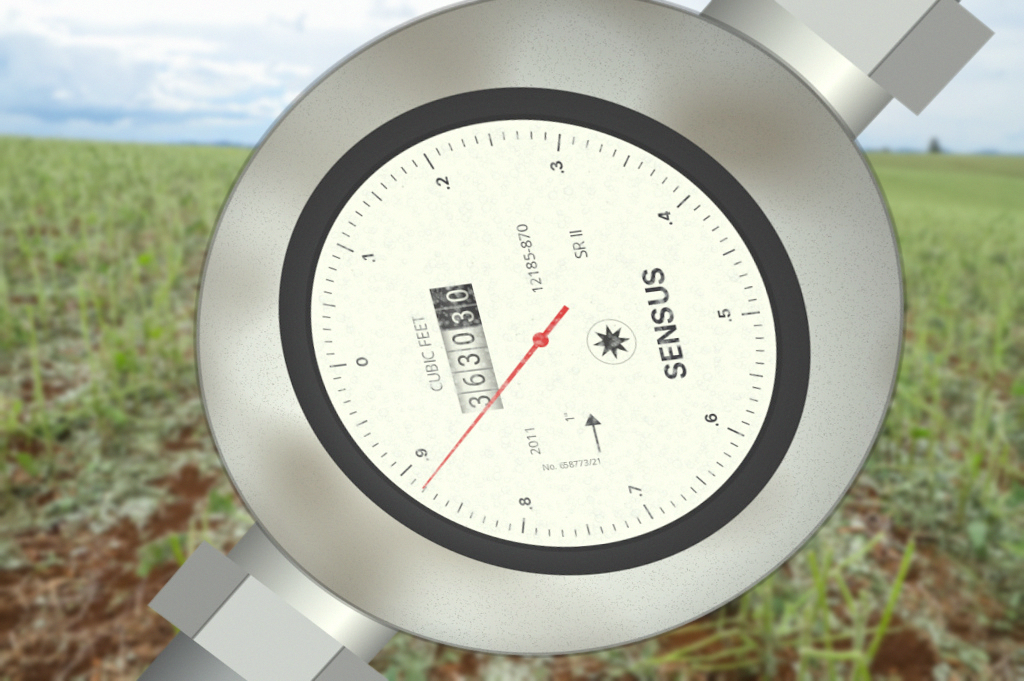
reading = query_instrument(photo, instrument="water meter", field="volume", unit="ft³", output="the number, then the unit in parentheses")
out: 363029.88 (ft³)
